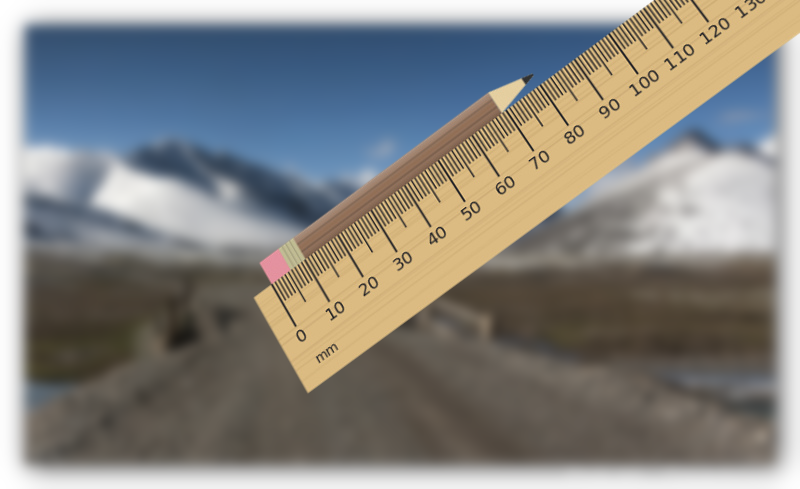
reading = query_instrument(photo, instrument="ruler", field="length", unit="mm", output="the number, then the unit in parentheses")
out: 80 (mm)
